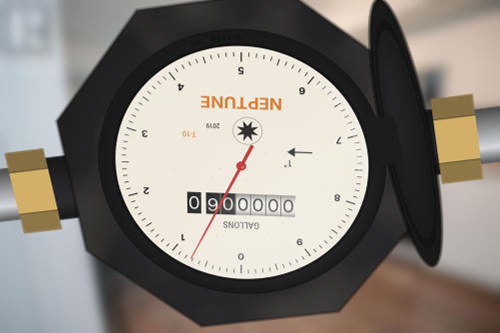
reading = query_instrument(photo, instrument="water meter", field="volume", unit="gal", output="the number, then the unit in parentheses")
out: 60.7 (gal)
